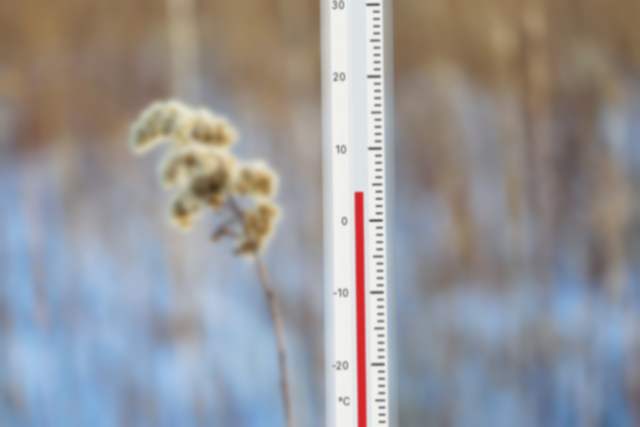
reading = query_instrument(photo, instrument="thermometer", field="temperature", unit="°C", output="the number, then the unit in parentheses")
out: 4 (°C)
